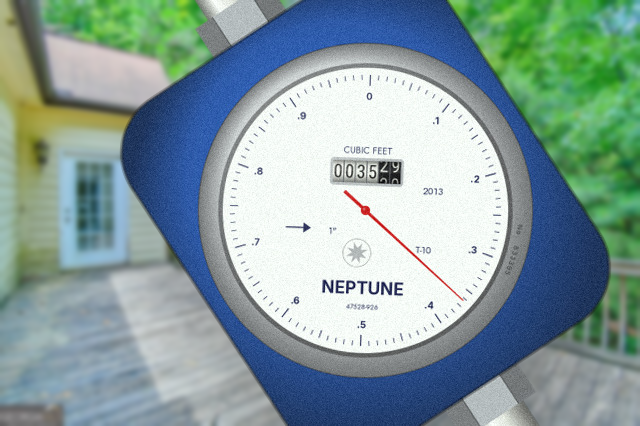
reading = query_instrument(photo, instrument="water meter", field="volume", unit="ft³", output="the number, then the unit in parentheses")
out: 3529.36 (ft³)
